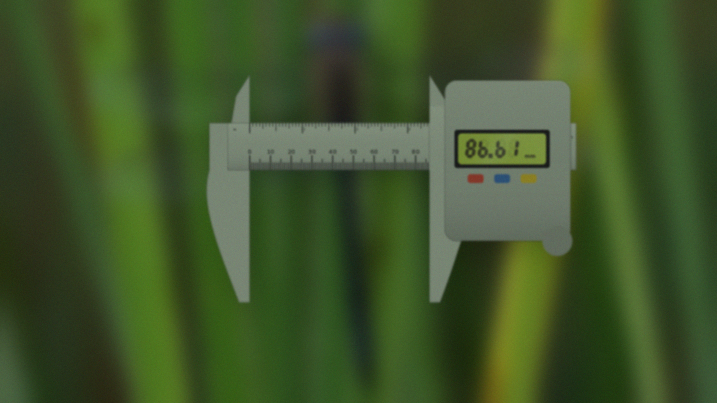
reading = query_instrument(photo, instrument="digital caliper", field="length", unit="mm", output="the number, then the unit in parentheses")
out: 86.61 (mm)
